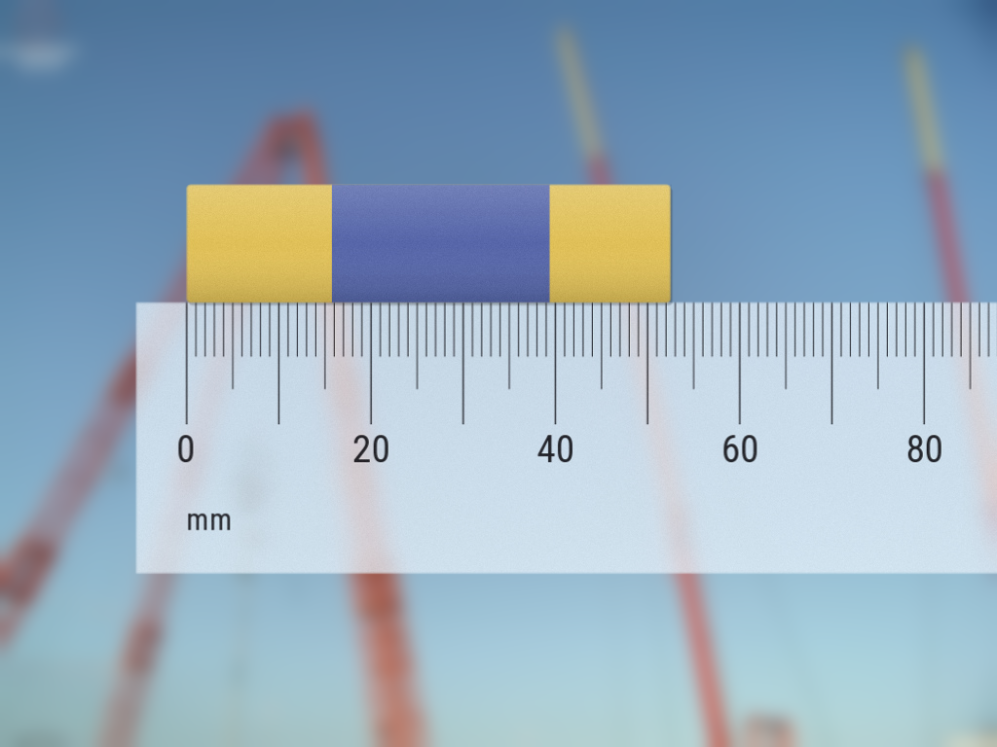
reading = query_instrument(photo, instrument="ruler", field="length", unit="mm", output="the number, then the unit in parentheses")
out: 52.5 (mm)
